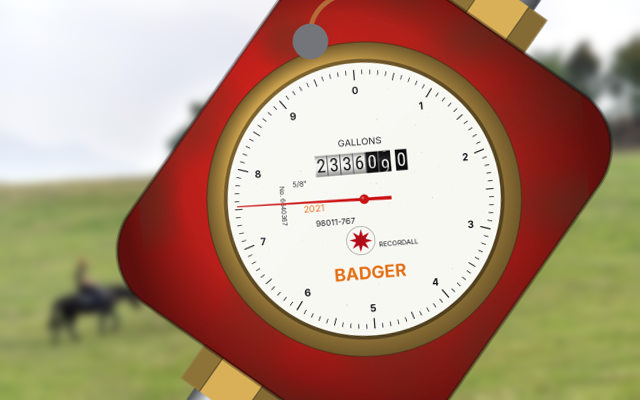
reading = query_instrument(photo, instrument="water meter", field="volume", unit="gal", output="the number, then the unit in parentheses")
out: 2336087.5 (gal)
